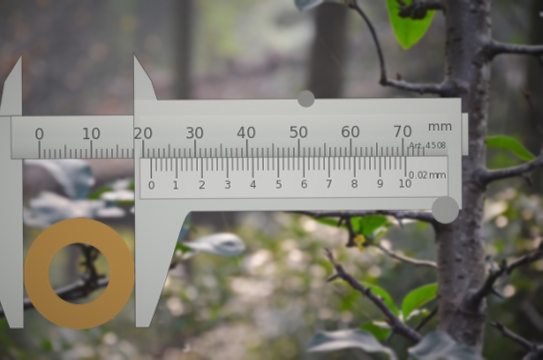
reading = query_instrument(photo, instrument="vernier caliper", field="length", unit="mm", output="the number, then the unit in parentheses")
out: 21.5 (mm)
